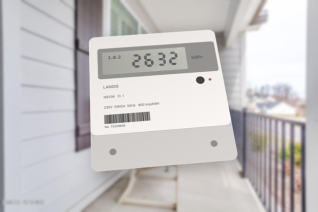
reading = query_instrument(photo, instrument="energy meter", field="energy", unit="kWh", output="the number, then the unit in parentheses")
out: 2632 (kWh)
